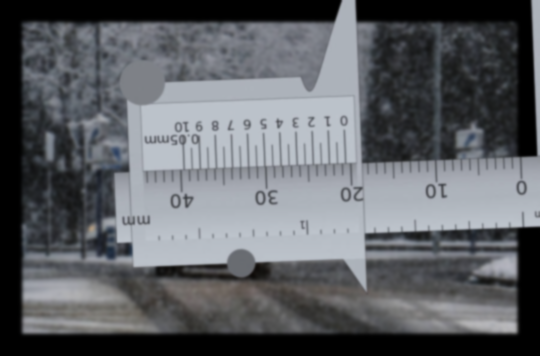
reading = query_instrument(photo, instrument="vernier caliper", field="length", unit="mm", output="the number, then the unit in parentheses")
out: 20.6 (mm)
